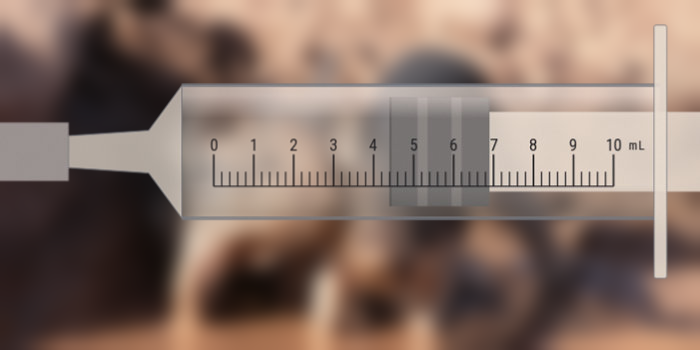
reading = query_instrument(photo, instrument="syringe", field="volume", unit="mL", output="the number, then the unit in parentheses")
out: 4.4 (mL)
